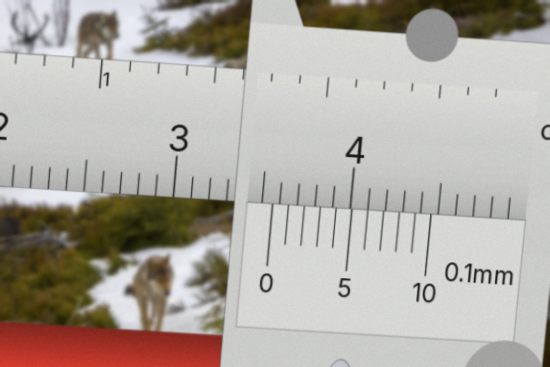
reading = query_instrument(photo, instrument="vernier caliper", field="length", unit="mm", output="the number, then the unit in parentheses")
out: 35.6 (mm)
